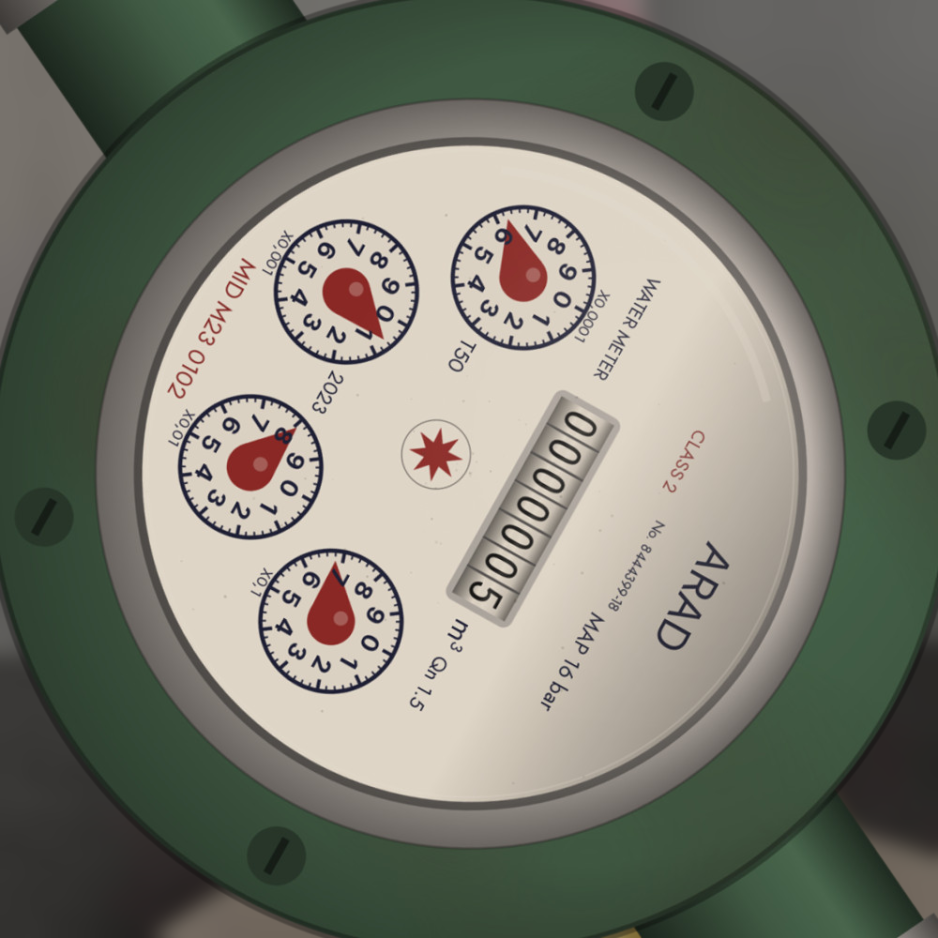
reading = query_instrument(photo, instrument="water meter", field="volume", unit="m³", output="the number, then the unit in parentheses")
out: 5.6806 (m³)
